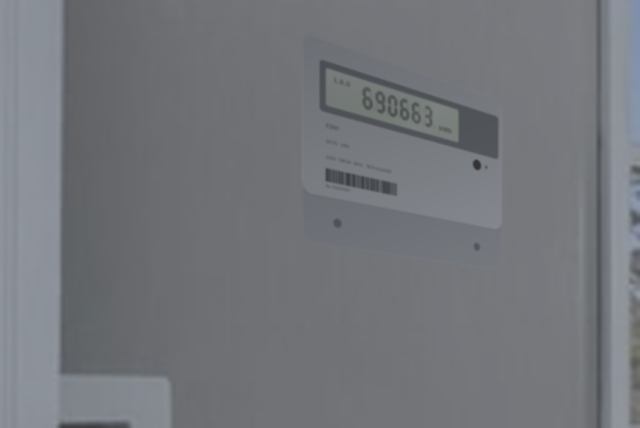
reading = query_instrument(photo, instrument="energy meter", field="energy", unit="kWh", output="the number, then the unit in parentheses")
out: 690663 (kWh)
